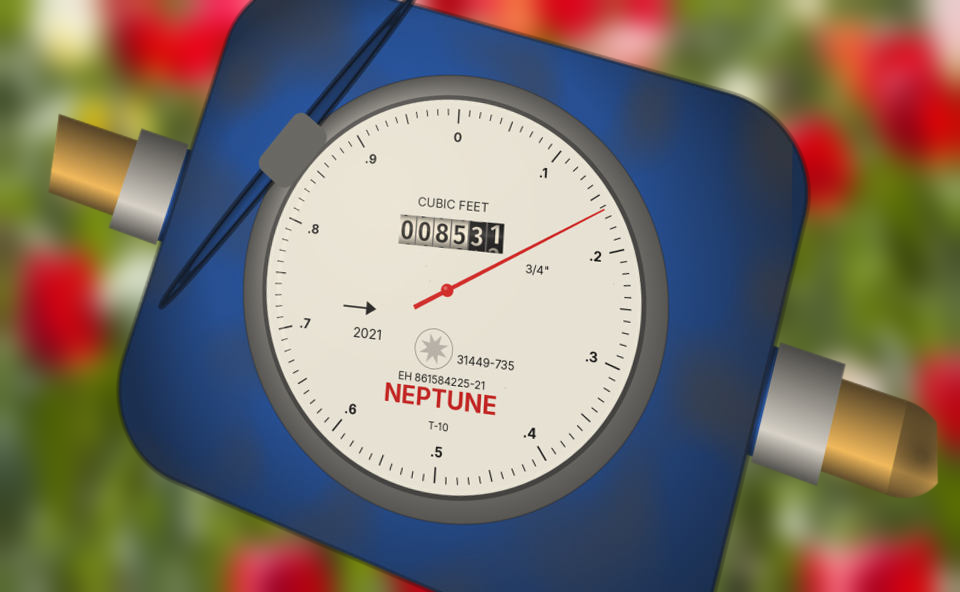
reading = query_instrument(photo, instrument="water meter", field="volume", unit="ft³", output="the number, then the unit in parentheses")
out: 8531.16 (ft³)
